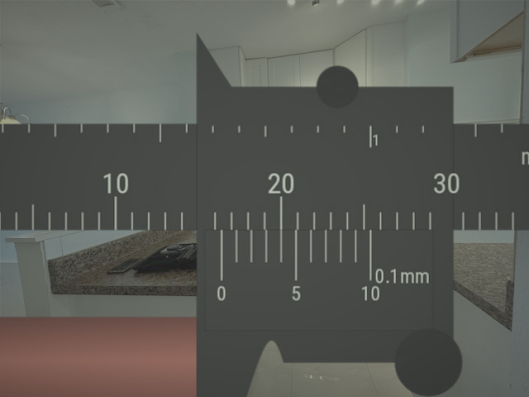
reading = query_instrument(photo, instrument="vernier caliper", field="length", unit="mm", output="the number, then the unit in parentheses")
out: 16.4 (mm)
